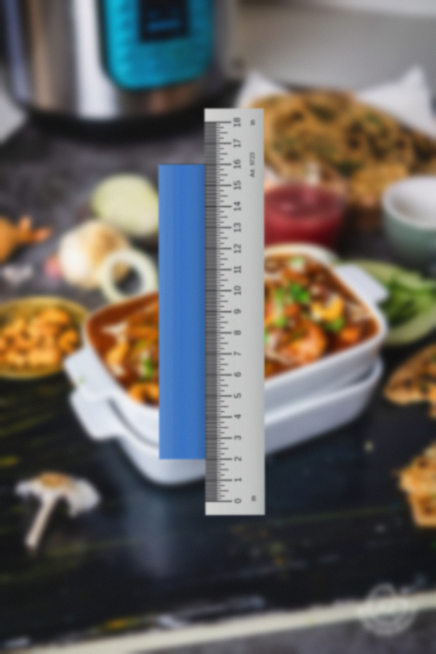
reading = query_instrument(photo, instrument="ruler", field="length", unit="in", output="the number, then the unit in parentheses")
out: 14 (in)
